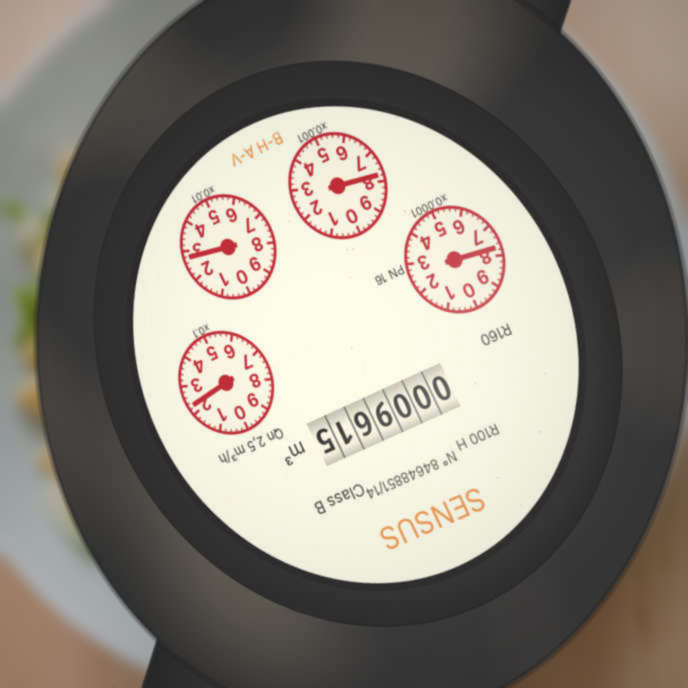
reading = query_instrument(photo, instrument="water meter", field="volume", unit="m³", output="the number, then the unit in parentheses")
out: 9615.2277 (m³)
